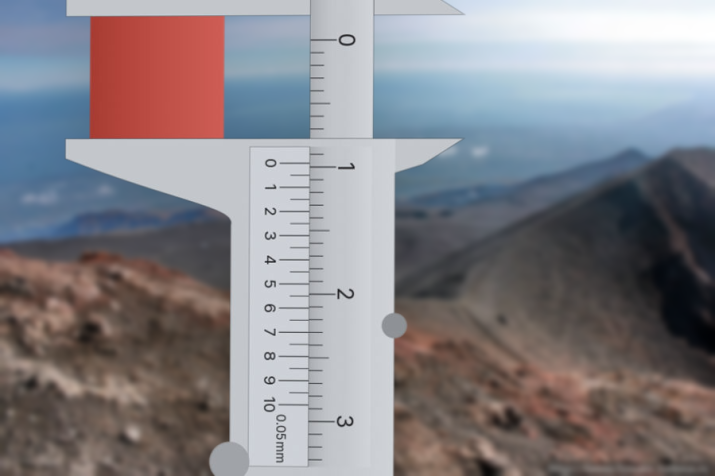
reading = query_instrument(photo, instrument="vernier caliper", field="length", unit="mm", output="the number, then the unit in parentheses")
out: 9.7 (mm)
